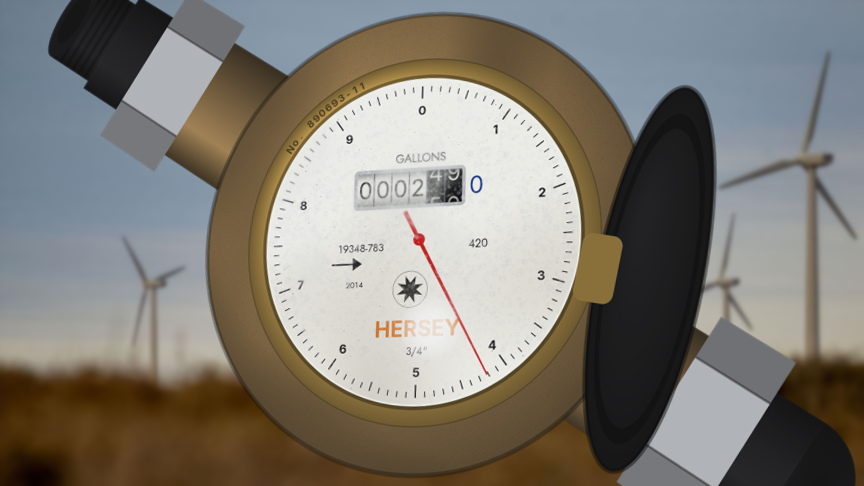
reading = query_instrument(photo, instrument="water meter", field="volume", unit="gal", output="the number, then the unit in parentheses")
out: 2494.2 (gal)
